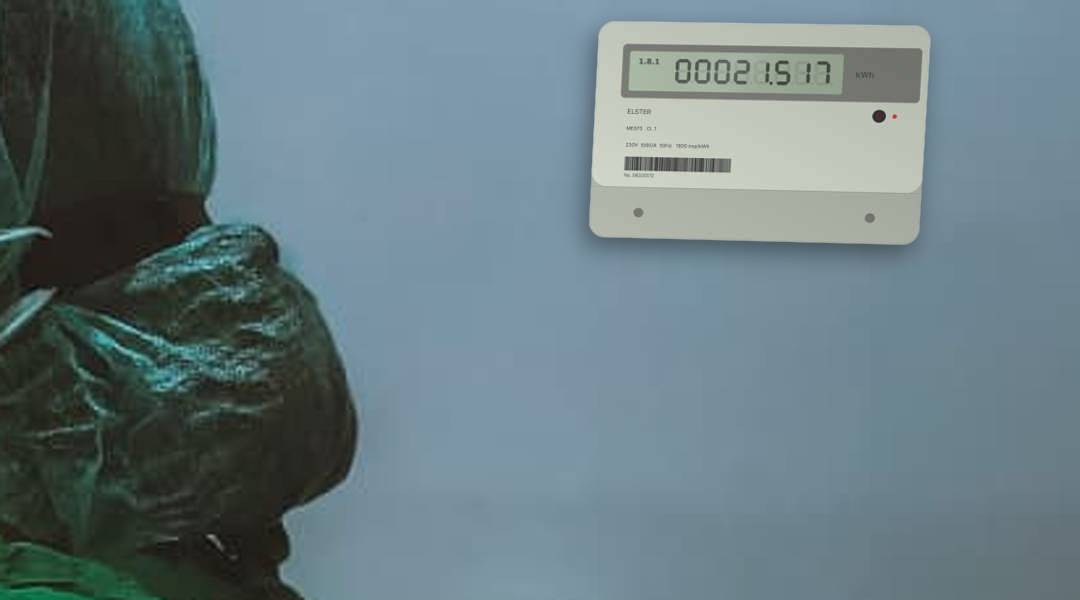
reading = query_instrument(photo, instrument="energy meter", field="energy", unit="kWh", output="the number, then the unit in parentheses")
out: 21.517 (kWh)
